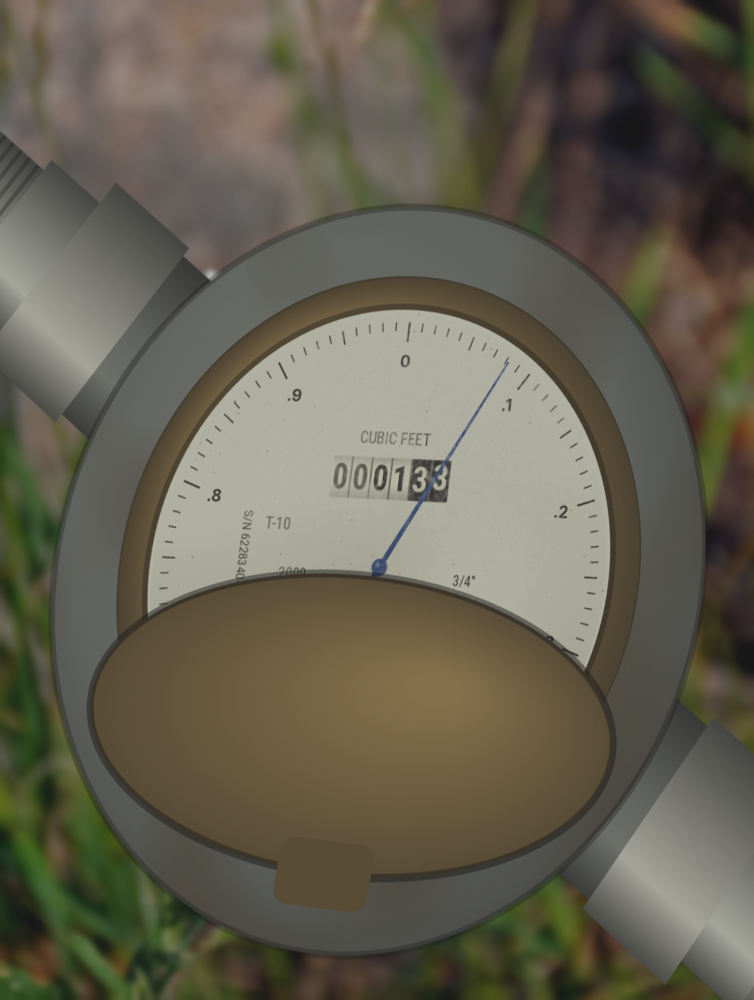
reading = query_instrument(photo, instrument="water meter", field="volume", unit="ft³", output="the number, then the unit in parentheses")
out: 133.08 (ft³)
